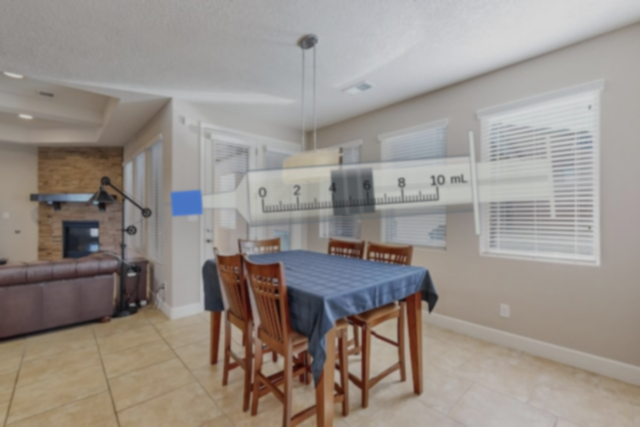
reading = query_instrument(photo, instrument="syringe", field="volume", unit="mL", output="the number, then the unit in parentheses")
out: 4 (mL)
